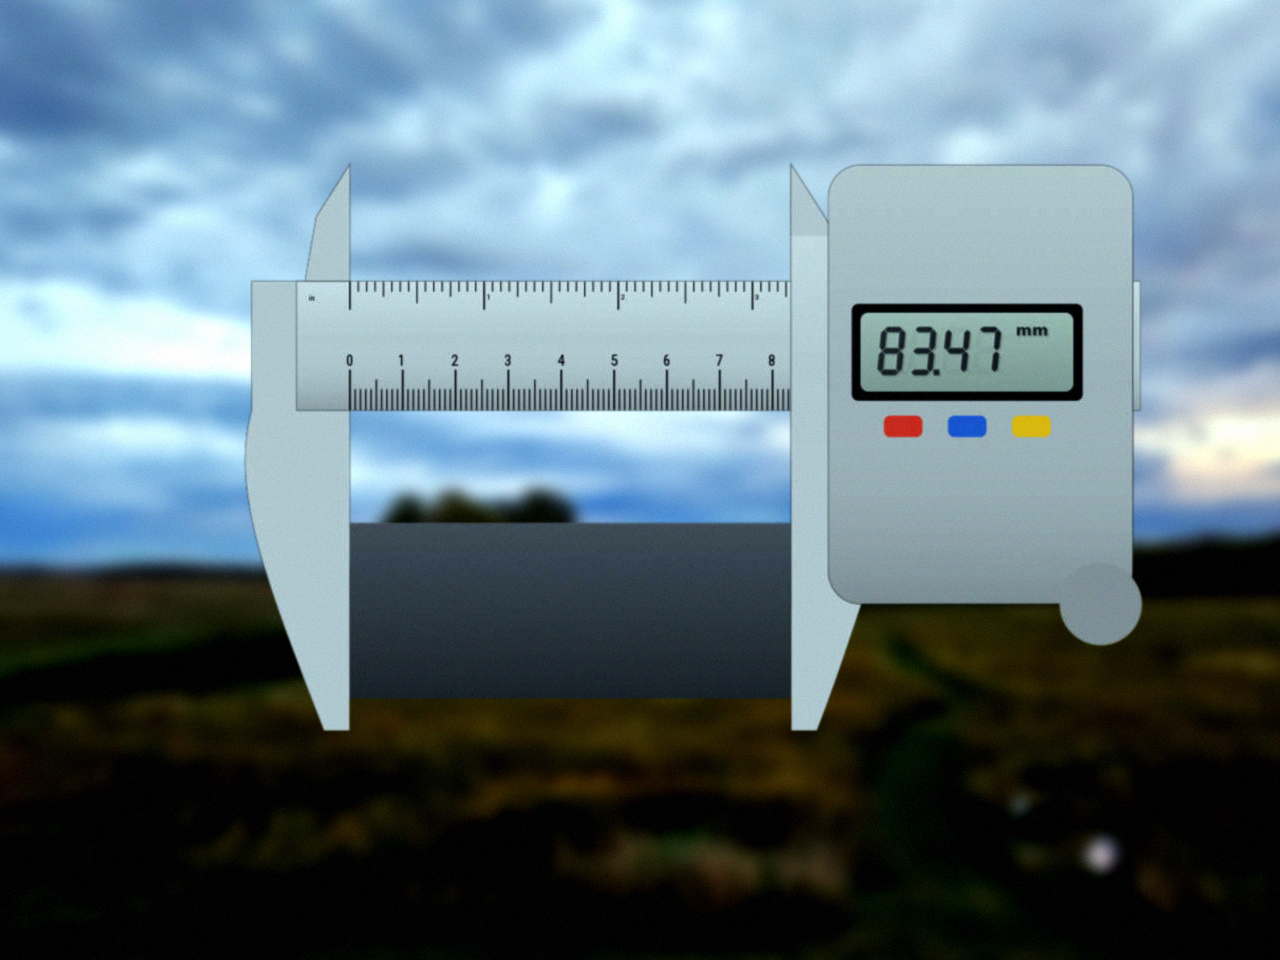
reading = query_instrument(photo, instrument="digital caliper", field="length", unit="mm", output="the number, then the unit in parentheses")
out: 83.47 (mm)
